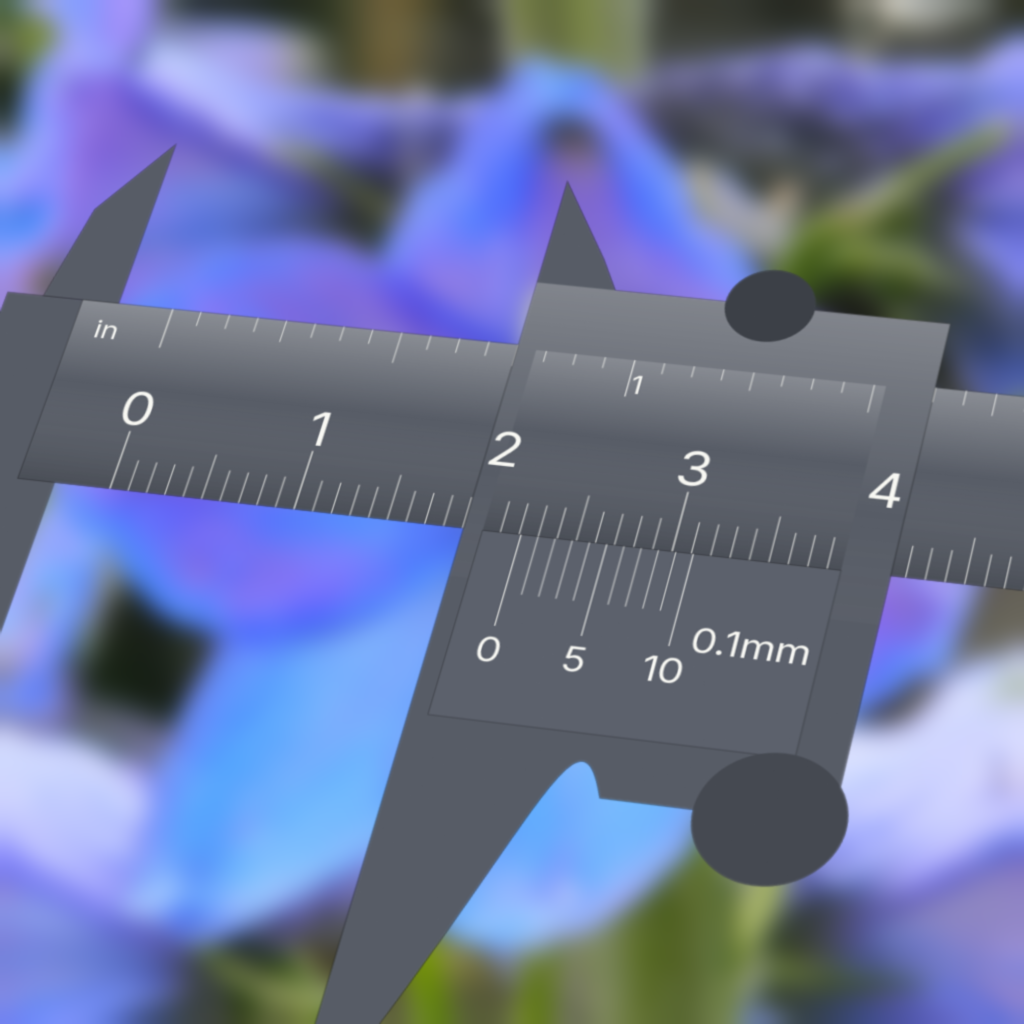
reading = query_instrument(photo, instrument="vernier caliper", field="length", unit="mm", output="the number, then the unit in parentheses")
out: 22.1 (mm)
